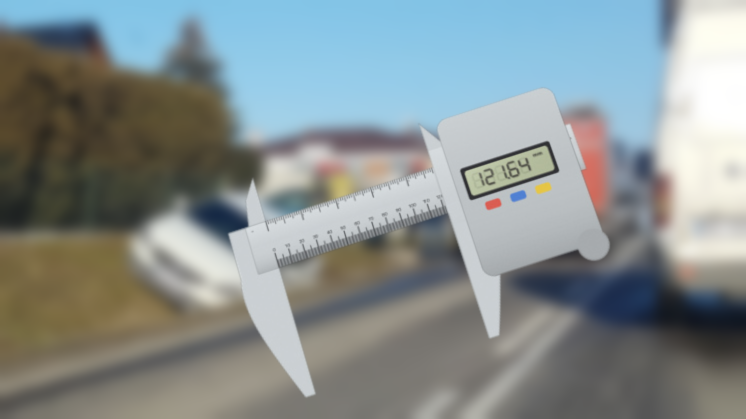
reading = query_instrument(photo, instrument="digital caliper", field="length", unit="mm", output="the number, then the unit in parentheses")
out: 121.64 (mm)
